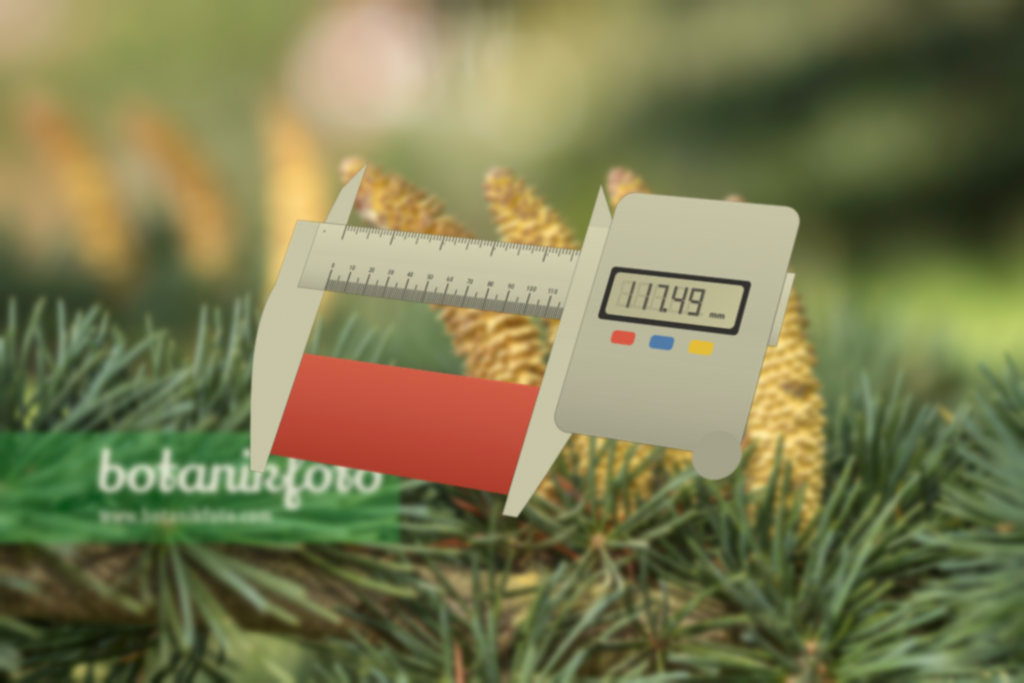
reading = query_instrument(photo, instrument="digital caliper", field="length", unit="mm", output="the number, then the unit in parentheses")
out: 117.49 (mm)
